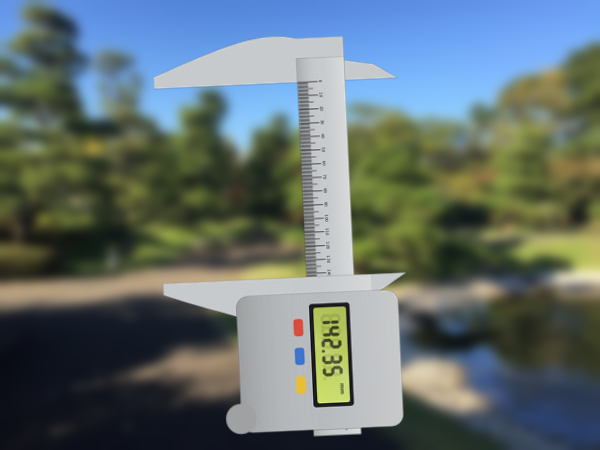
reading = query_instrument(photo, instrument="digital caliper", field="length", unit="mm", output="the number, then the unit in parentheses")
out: 142.35 (mm)
